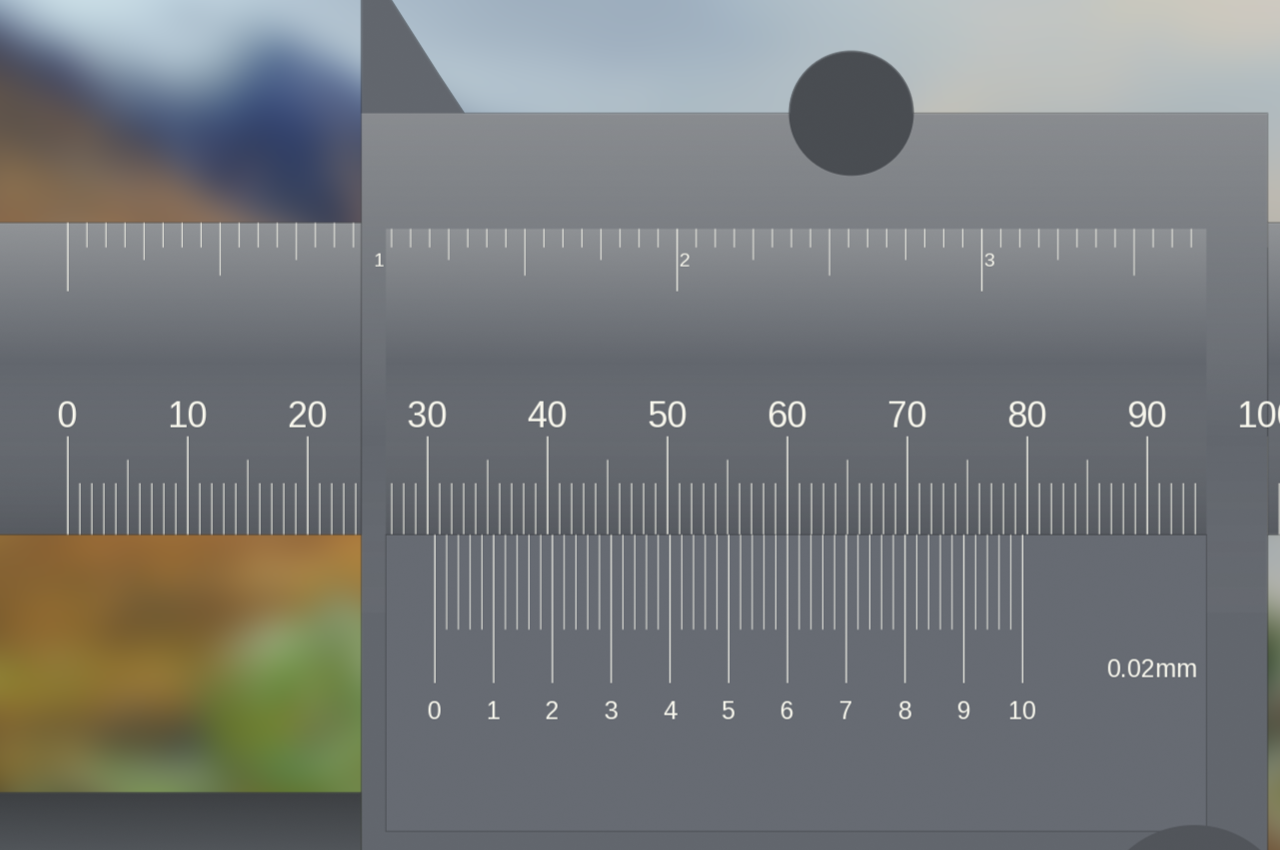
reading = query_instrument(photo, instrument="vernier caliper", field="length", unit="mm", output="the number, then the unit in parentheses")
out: 30.6 (mm)
